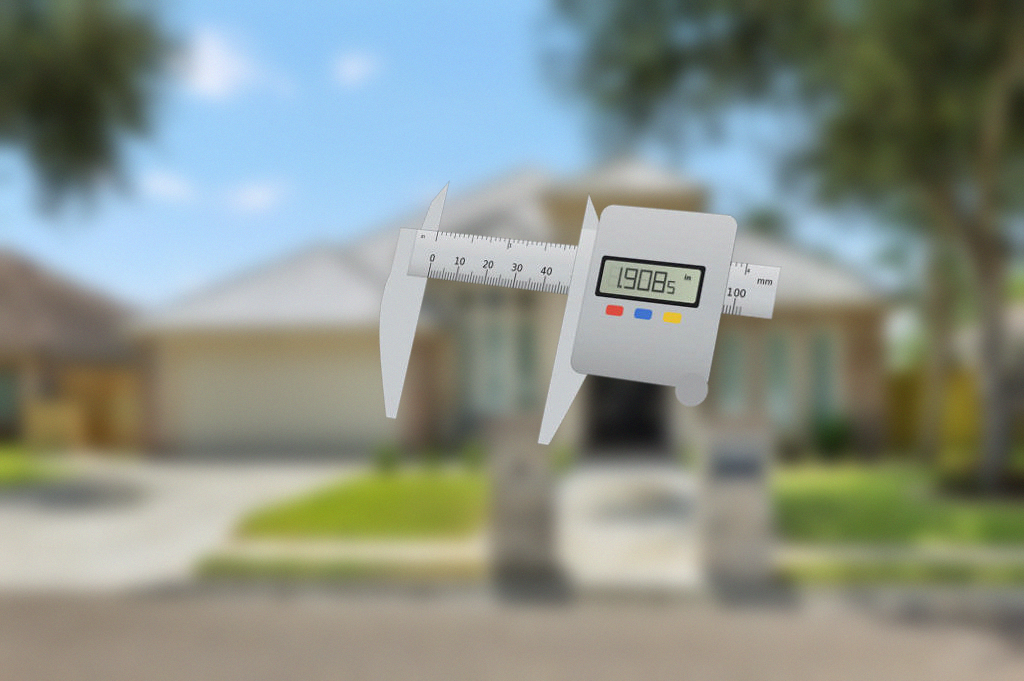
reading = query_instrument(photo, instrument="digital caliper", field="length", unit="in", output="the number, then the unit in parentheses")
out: 1.9085 (in)
